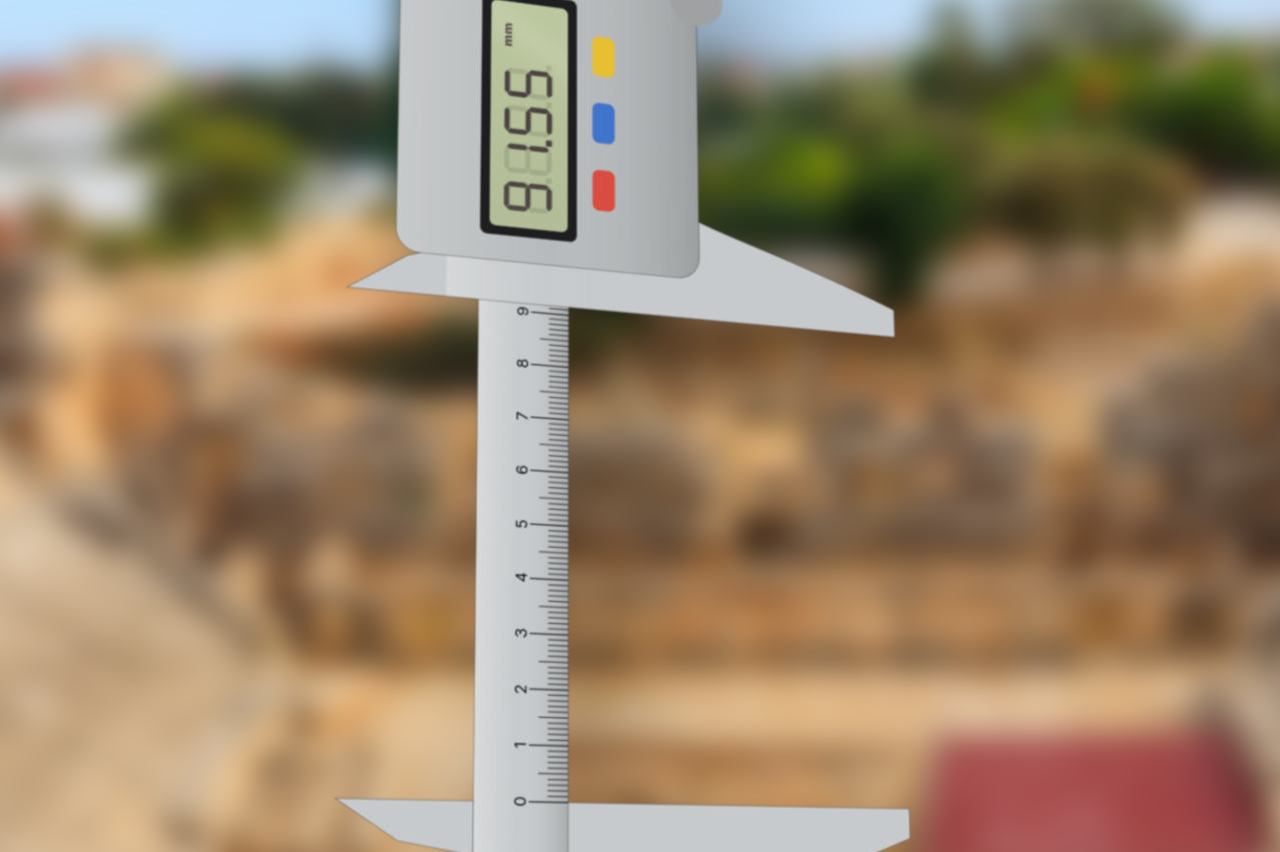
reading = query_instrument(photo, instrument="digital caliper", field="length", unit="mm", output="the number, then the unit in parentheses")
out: 91.55 (mm)
